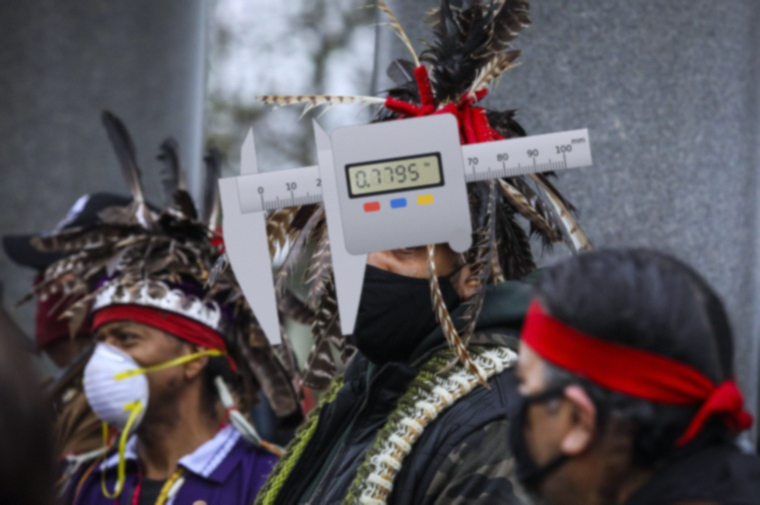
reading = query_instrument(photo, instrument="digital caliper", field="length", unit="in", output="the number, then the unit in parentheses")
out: 0.7795 (in)
